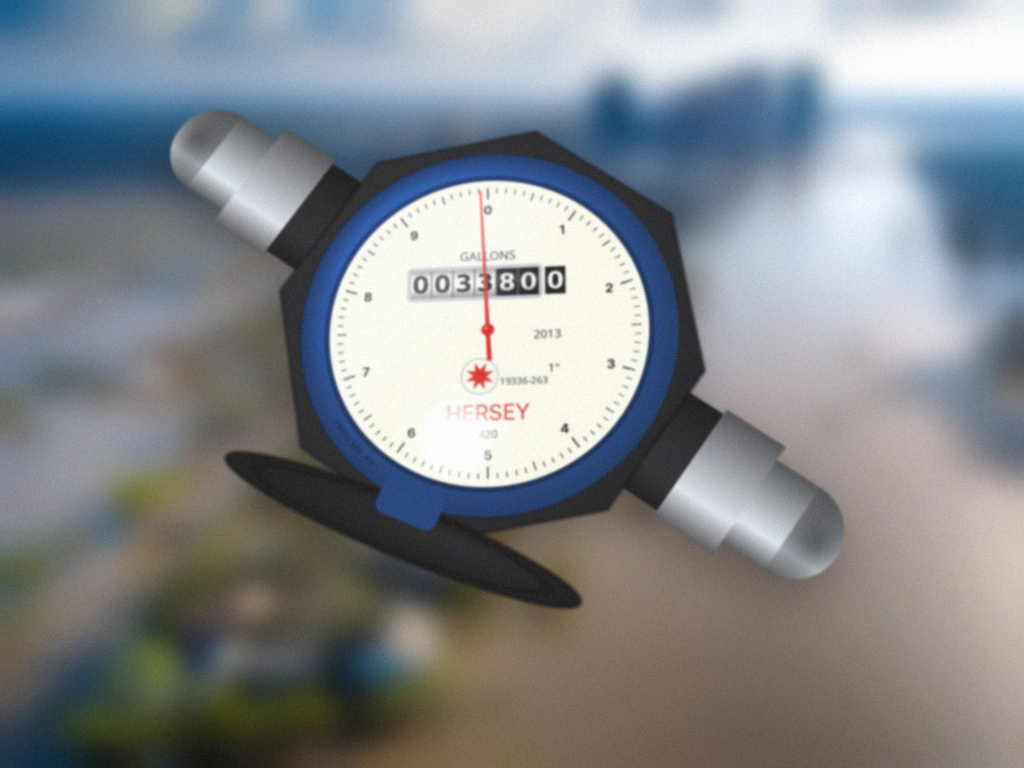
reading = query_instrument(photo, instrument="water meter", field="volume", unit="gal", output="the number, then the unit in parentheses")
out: 33799.9 (gal)
